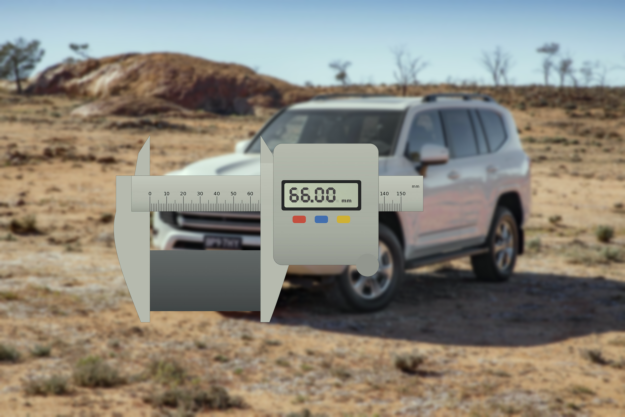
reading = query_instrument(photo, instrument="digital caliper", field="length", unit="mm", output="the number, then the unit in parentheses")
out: 66.00 (mm)
